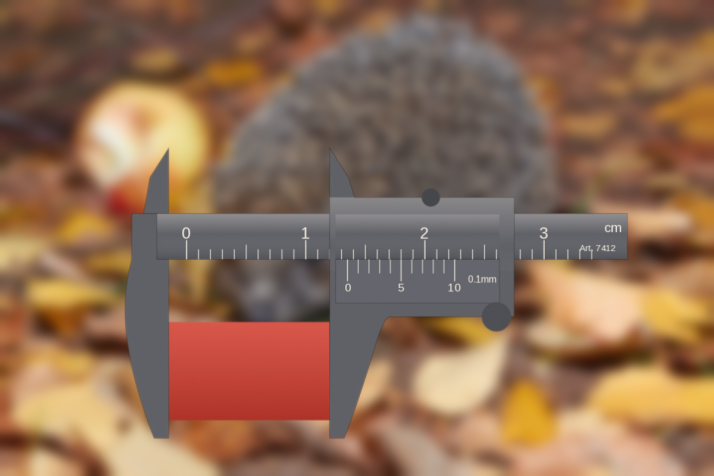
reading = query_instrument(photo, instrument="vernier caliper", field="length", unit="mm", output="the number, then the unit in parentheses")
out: 13.5 (mm)
